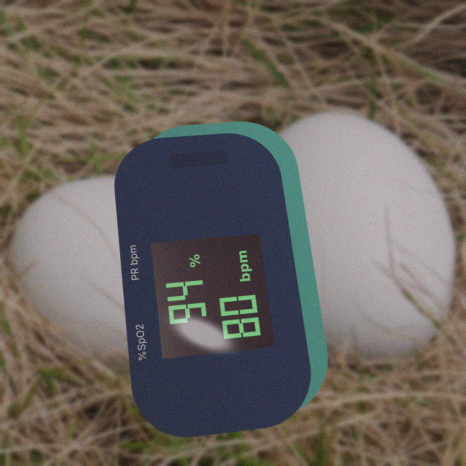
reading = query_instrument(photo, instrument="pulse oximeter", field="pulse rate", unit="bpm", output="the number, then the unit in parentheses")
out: 80 (bpm)
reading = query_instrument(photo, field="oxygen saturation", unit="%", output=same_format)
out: 94 (%)
